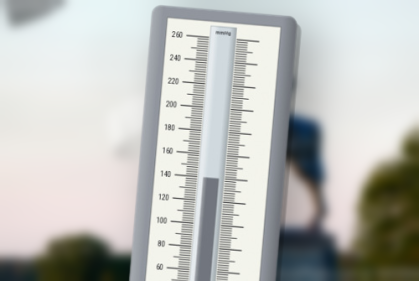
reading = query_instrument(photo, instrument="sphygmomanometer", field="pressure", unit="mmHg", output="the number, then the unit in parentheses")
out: 140 (mmHg)
